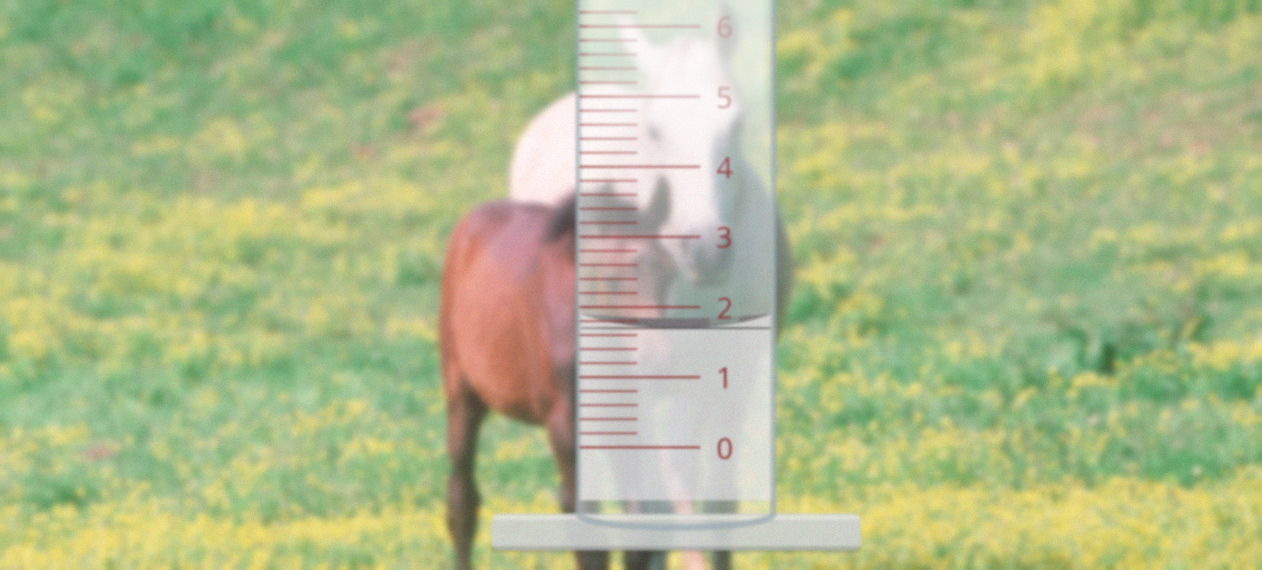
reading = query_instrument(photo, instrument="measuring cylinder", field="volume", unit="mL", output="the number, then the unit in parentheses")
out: 1.7 (mL)
